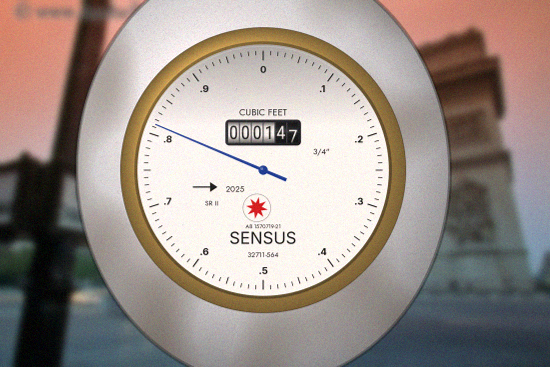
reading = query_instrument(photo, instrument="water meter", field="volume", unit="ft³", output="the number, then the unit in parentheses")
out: 146.81 (ft³)
